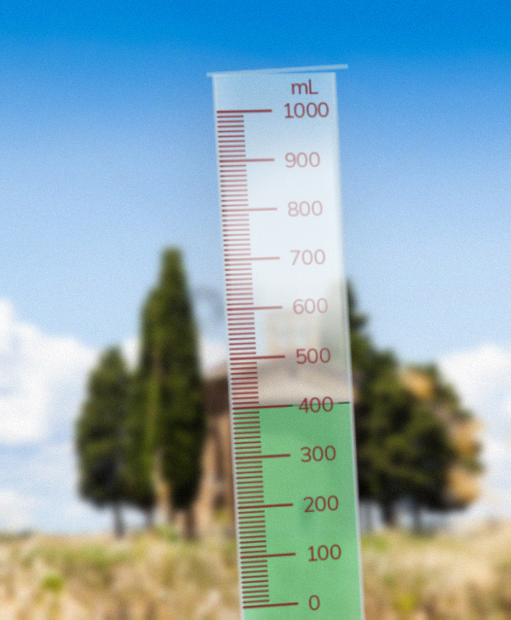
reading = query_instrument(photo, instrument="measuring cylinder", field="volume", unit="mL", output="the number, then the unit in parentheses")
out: 400 (mL)
